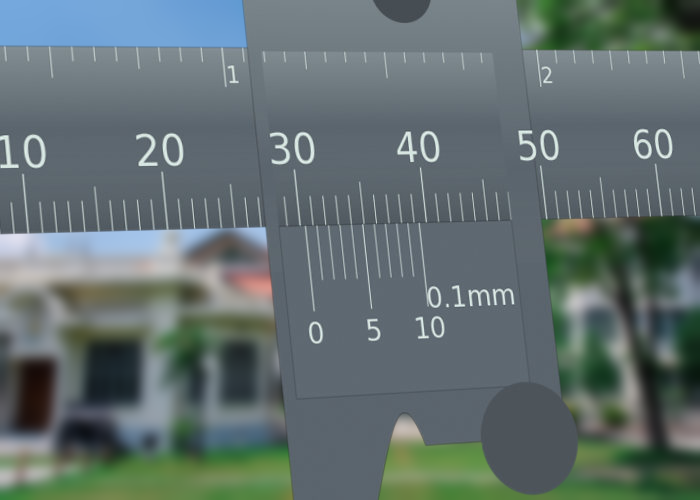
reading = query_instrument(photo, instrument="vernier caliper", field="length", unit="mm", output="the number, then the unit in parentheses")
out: 30.4 (mm)
